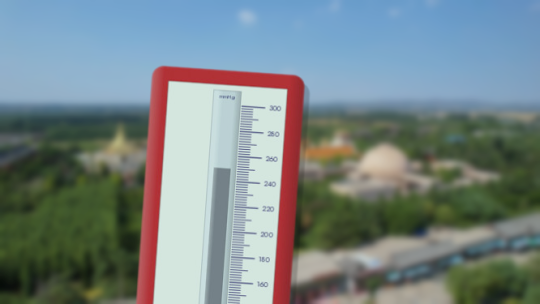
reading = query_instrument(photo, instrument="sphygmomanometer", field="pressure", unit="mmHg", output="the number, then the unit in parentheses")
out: 250 (mmHg)
